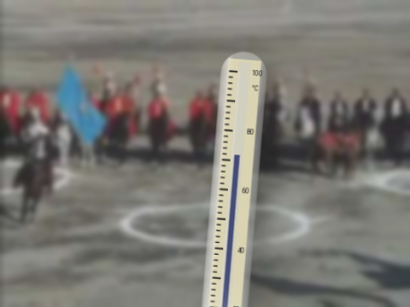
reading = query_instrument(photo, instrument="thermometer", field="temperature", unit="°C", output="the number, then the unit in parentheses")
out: 72 (°C)
